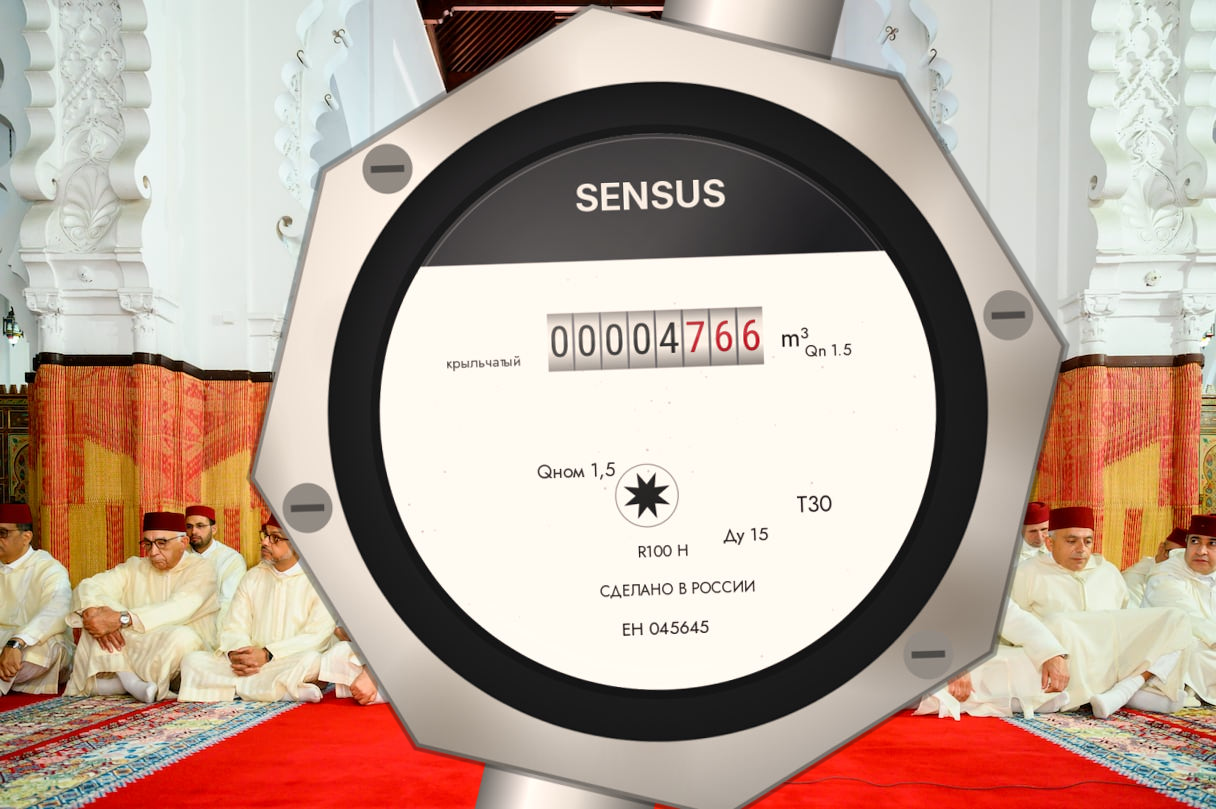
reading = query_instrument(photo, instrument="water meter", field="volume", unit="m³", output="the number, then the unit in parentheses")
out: 4.766 (m³)
